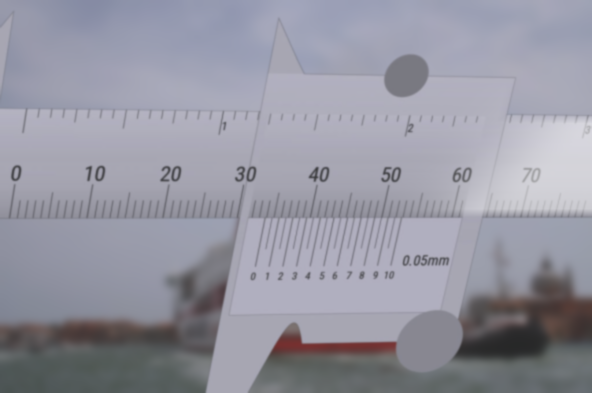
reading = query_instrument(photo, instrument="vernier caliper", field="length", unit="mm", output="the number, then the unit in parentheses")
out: 33.8 (mm)
